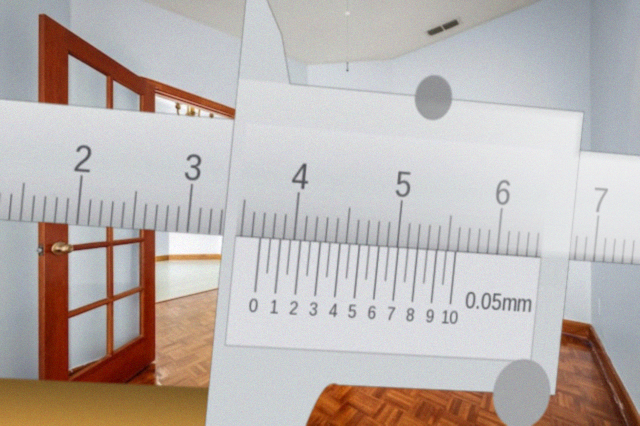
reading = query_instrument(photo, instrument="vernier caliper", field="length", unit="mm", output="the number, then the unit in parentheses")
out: 36.8 (mm)
